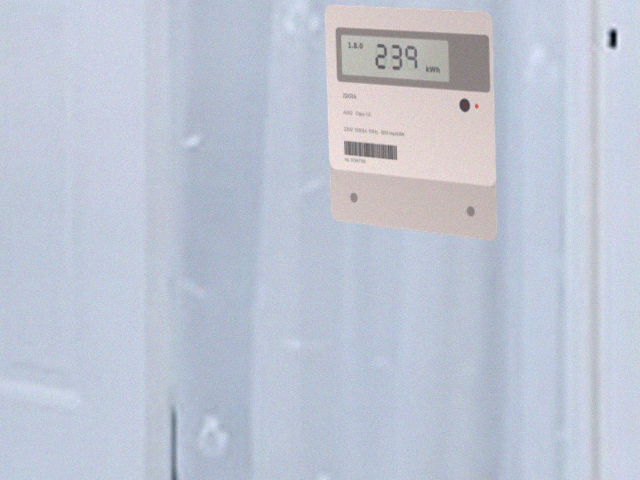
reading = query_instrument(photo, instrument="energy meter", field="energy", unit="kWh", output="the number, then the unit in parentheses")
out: 239 (kWh)
